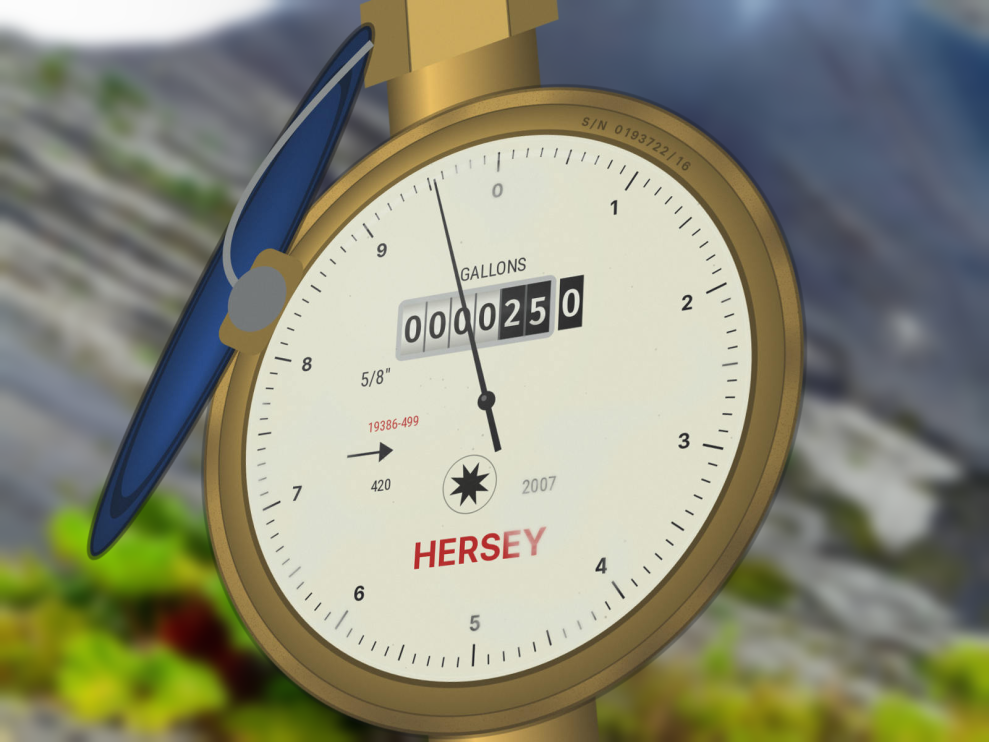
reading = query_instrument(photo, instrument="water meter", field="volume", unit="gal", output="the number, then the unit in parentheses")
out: 249.5 (gal)
